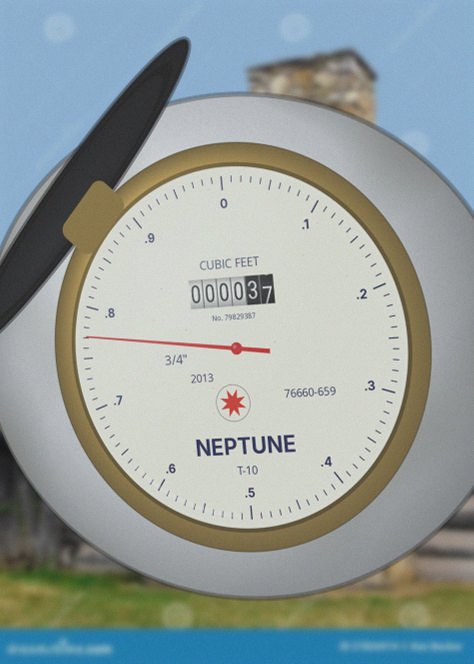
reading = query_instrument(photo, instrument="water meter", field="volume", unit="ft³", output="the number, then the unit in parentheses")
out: 36.77 (ft³)
